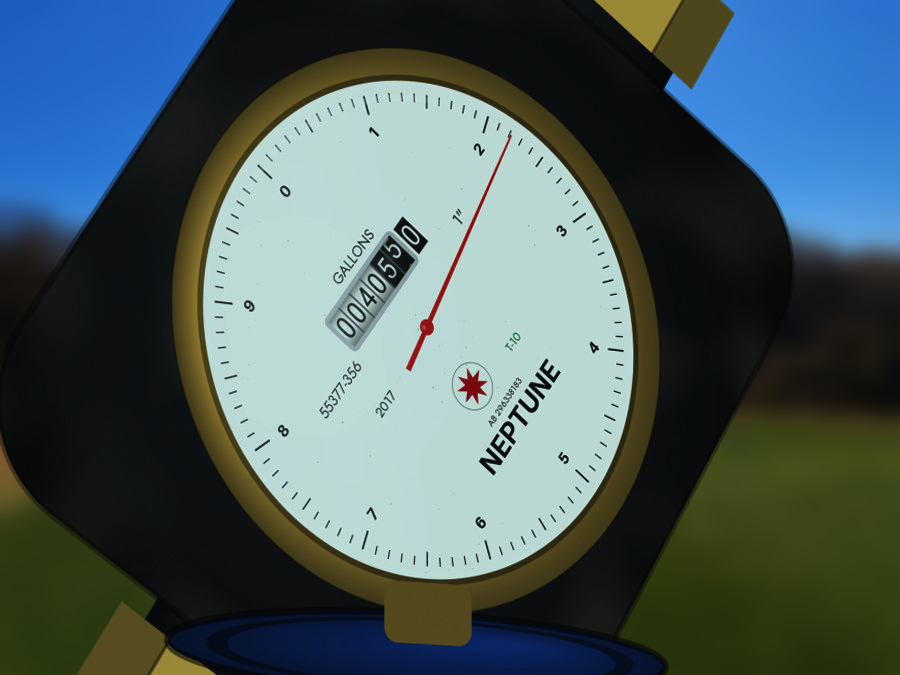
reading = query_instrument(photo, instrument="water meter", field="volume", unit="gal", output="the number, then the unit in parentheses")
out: 40552.2 (gal)
